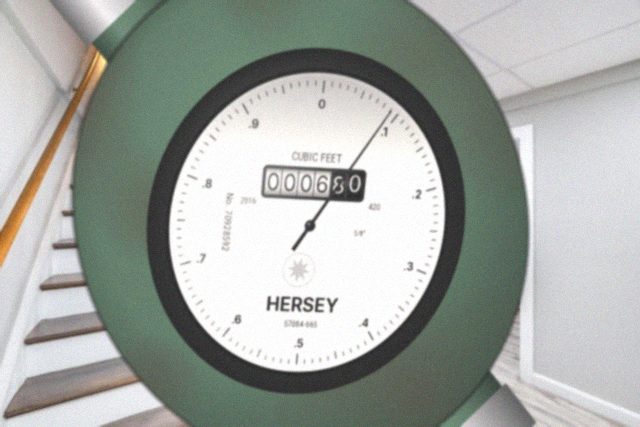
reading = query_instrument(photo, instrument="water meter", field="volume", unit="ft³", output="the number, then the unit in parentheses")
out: 680.09 (ft³)
